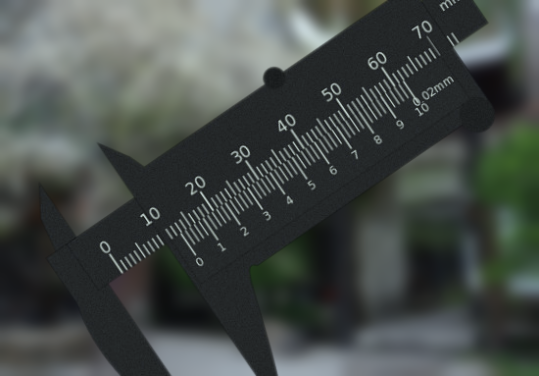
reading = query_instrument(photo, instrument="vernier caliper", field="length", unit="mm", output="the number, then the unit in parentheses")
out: 12.8 (mm)
